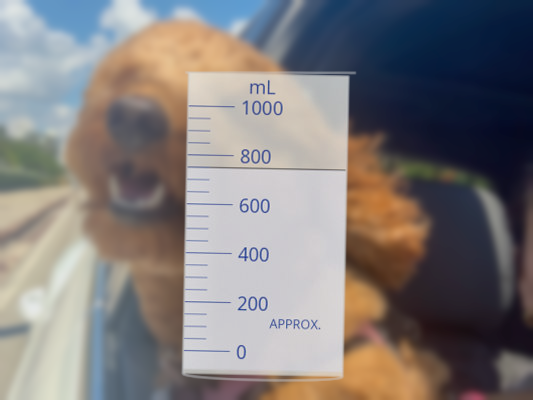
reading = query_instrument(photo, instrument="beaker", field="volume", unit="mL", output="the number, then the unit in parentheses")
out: 750 (mL)
